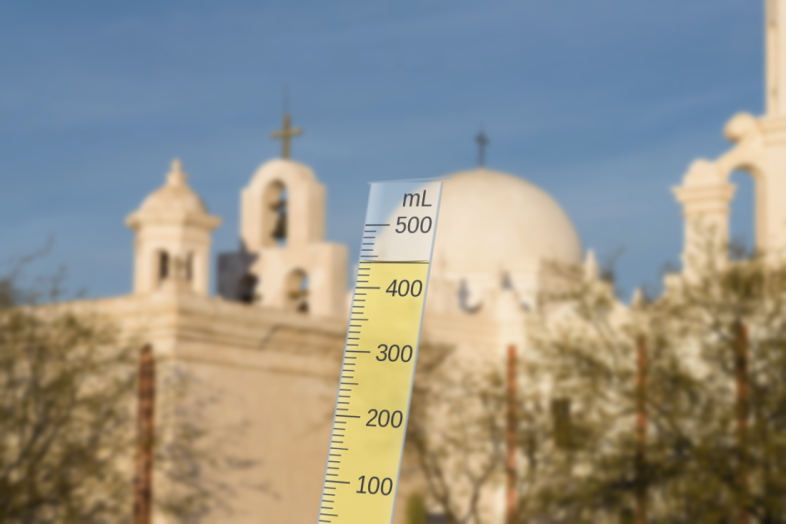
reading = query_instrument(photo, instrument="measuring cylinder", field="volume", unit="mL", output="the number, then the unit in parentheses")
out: 440 (mL)
